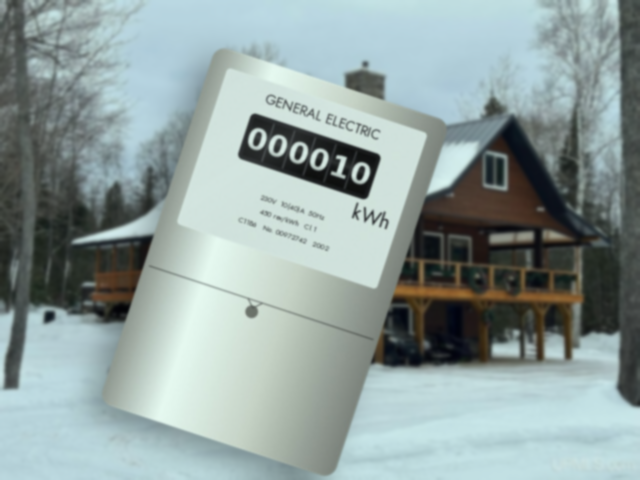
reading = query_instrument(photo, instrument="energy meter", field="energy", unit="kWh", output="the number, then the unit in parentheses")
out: 10 (kWh)
